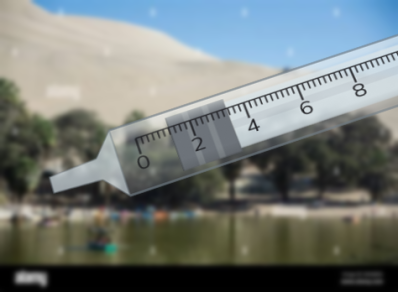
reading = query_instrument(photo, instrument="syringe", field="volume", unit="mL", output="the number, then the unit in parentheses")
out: 1.2 (mL)
